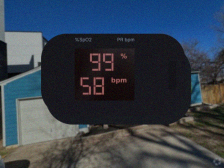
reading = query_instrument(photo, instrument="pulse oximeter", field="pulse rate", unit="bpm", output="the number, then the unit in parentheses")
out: 58 (bpm)
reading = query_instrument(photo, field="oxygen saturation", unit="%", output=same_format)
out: 99 (%)
